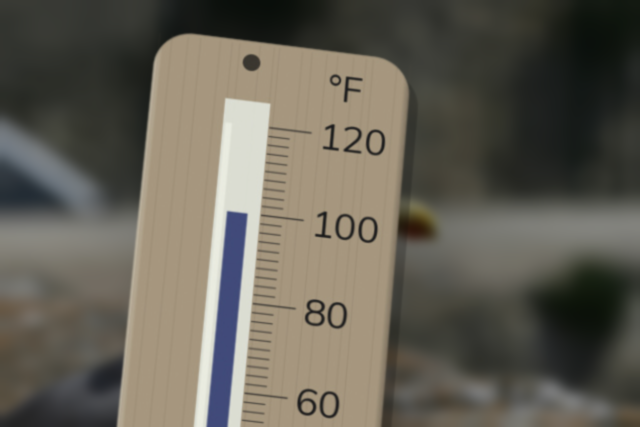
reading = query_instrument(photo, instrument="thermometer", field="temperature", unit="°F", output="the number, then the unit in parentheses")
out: 100 (°F)
